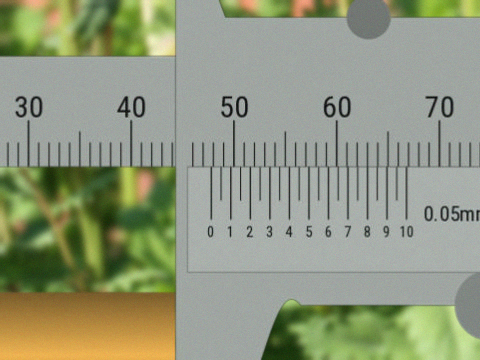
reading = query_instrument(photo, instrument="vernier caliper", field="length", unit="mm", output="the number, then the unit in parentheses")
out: 47.8 (mm)
